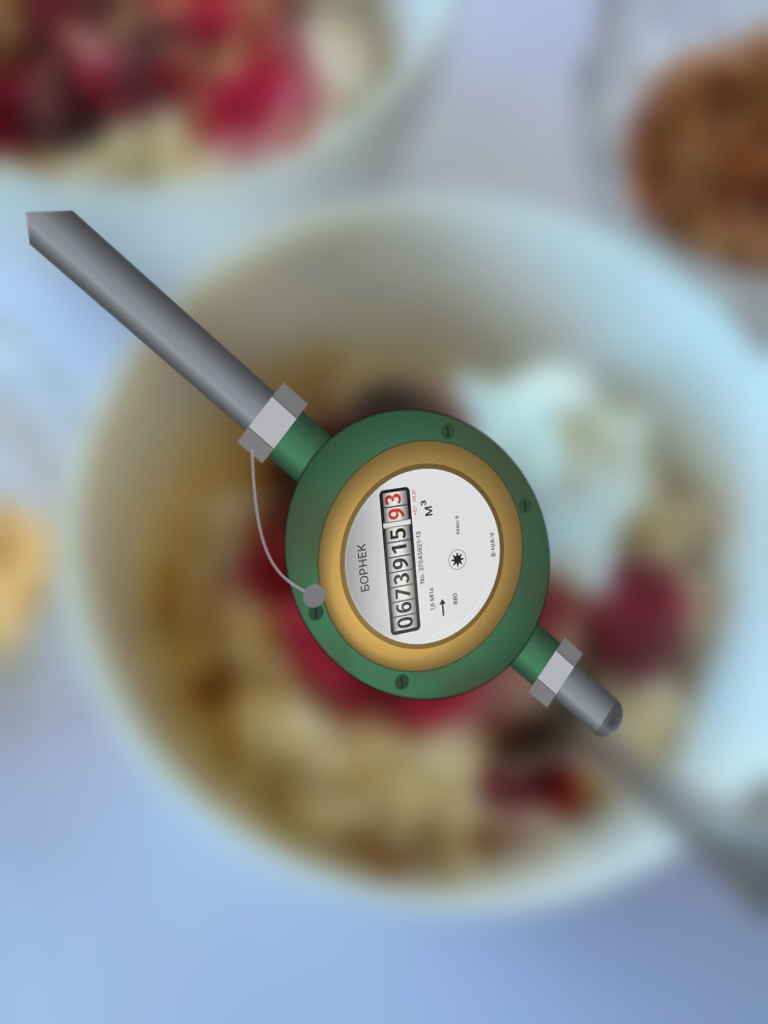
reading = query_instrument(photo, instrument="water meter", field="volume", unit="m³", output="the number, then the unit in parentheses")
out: 673915.93 (m³)
